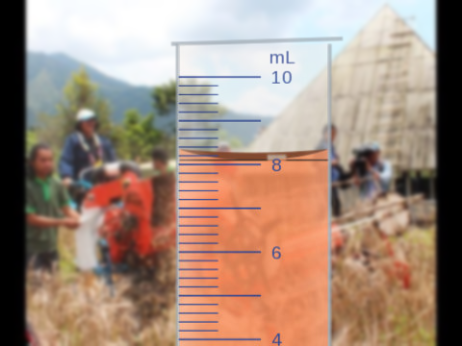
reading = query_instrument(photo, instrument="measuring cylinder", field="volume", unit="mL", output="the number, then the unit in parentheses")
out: 8.1 (mL)
